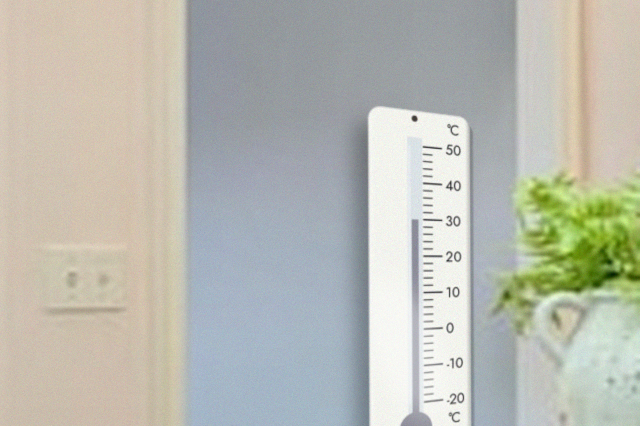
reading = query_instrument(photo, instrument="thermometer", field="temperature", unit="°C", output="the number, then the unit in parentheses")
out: 30 (°C)
